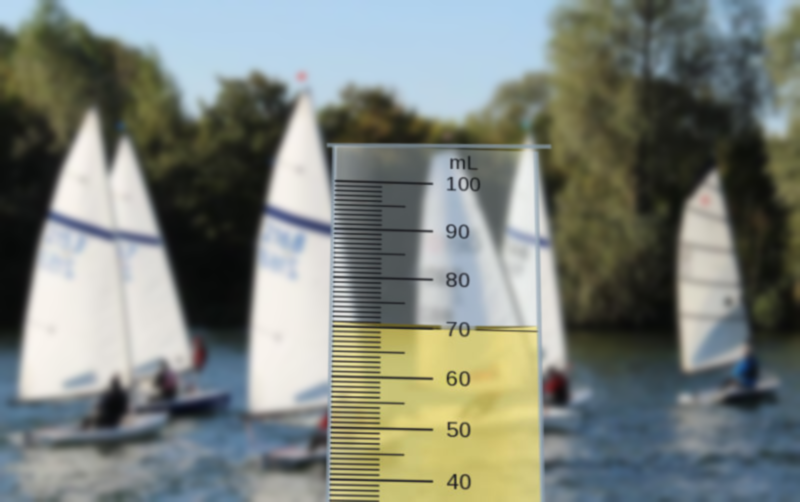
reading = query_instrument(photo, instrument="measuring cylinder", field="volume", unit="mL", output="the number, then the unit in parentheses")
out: 70 (mL)
